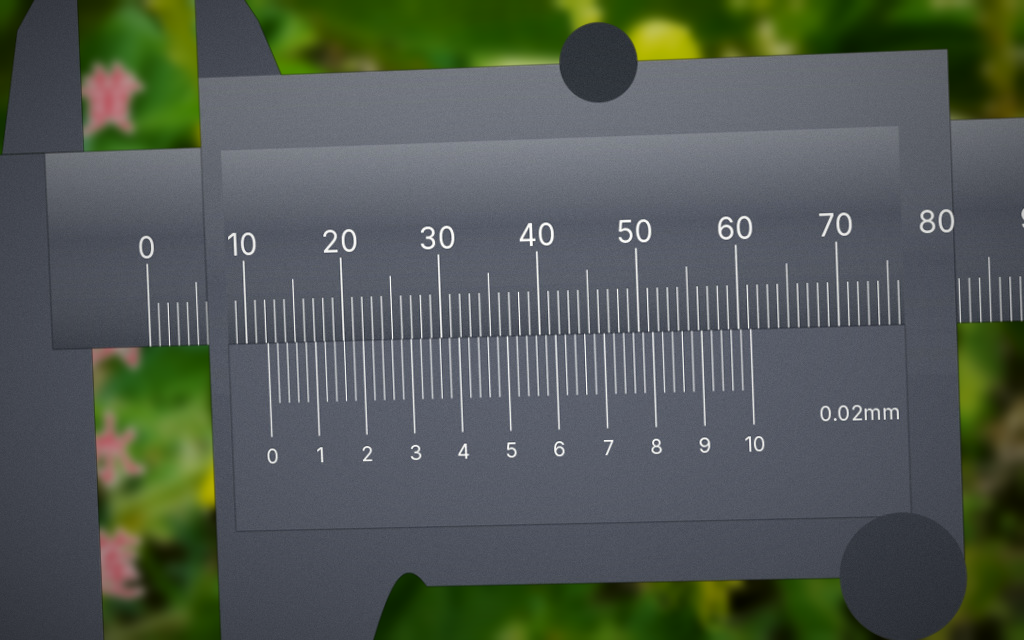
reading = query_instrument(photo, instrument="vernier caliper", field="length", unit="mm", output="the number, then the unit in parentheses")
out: 12.2 (mm)
